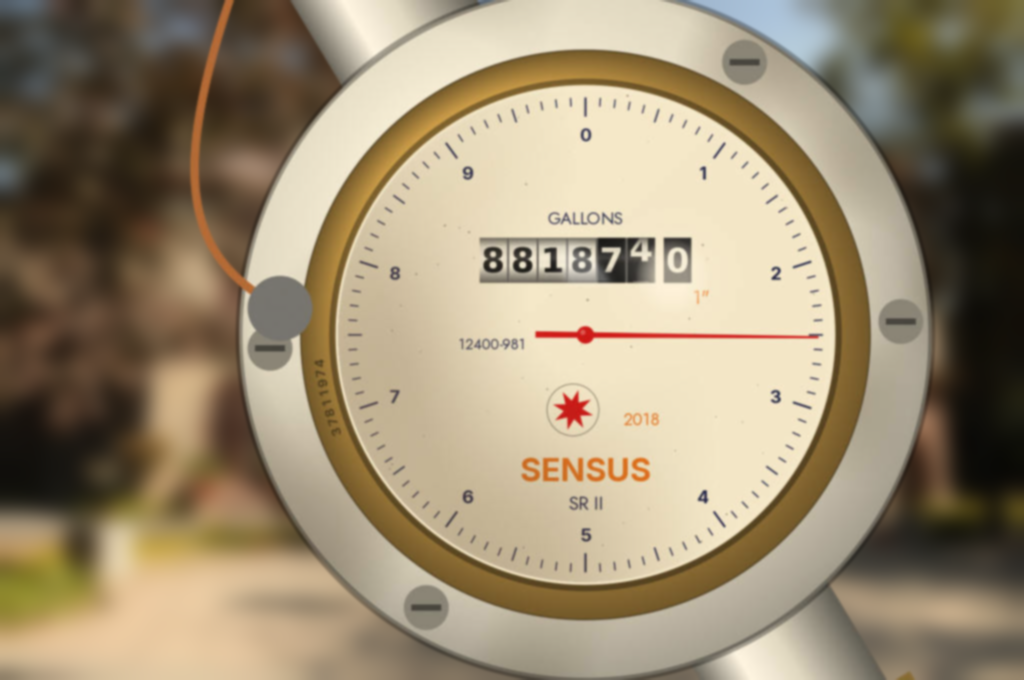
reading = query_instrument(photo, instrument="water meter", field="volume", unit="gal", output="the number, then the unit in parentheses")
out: 8818742.5 (gal)
